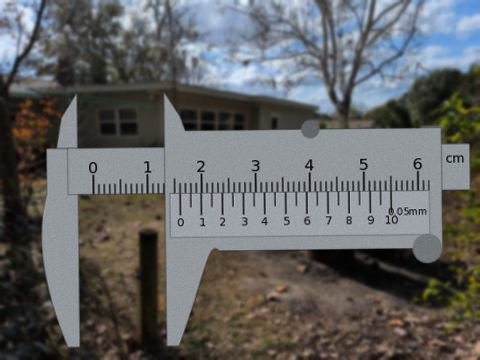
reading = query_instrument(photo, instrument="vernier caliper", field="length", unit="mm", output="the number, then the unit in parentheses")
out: 16.0 (mm)
